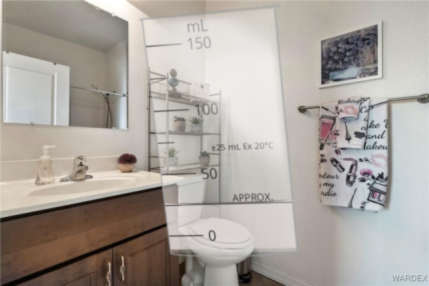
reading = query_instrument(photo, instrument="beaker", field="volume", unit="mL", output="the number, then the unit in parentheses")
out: 25 (mL)
